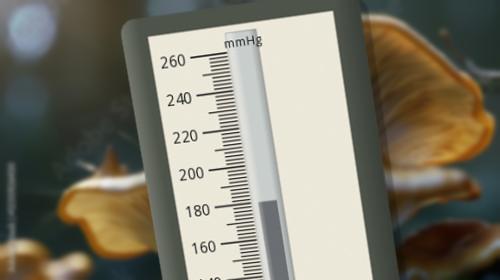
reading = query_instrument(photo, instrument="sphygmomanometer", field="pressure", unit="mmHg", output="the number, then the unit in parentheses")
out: 180 (mmHg)
